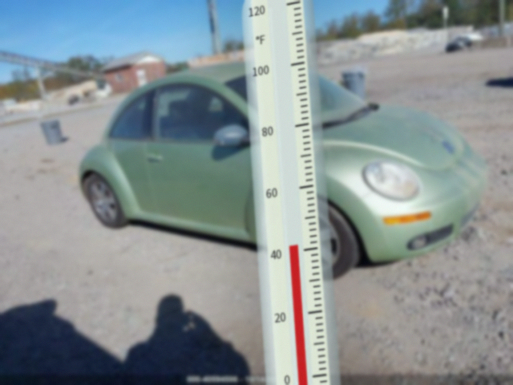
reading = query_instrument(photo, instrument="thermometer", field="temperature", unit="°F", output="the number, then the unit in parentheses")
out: 42 (°F)
